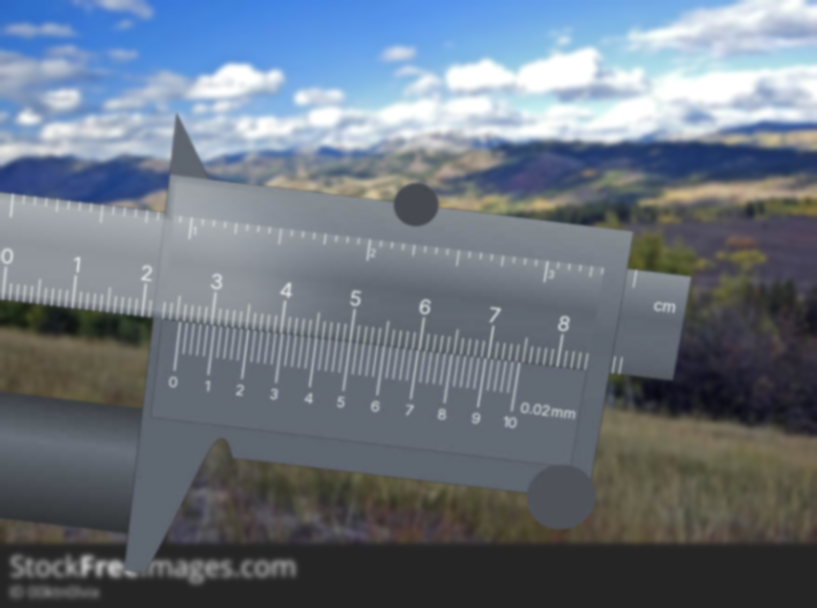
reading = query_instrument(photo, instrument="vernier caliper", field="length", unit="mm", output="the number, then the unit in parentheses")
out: 25.5 (mm)
